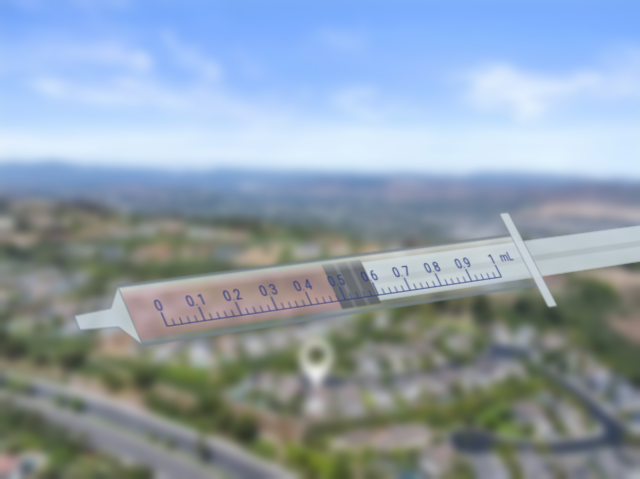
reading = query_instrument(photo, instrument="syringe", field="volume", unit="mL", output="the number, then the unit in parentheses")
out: 0.48 (mL)
